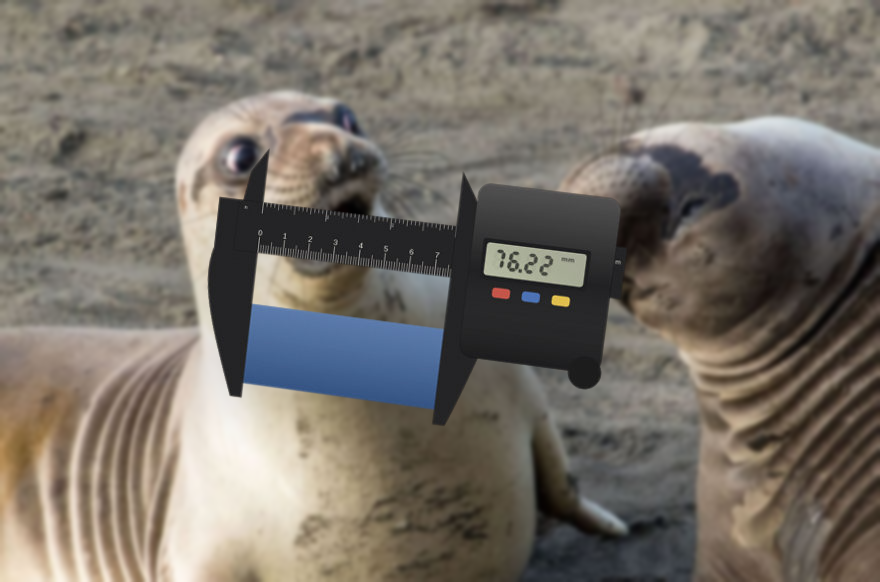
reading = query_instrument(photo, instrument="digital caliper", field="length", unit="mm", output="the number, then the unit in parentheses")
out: 76.22 (mm)
